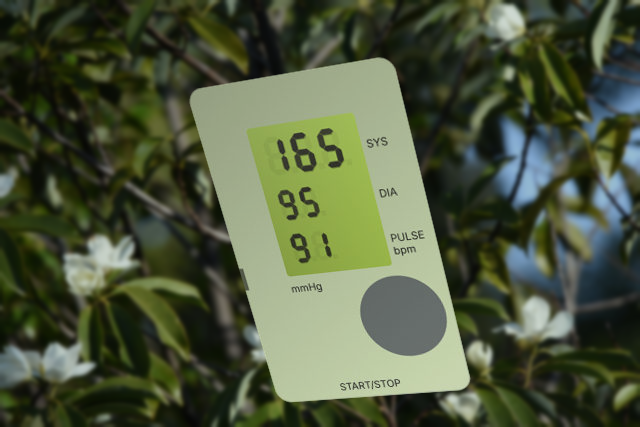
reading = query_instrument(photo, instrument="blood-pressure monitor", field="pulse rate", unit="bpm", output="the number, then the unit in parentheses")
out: 91 (bpm)
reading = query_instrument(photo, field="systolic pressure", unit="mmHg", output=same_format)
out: 165 (mmHg)
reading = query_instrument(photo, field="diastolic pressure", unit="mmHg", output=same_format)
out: 95 (mmHg)
